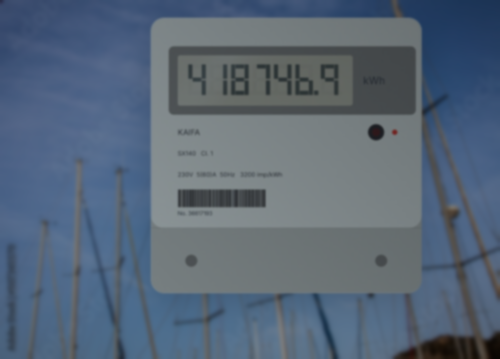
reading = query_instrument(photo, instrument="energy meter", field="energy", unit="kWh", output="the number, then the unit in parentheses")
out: 418746.9 (kWh)
